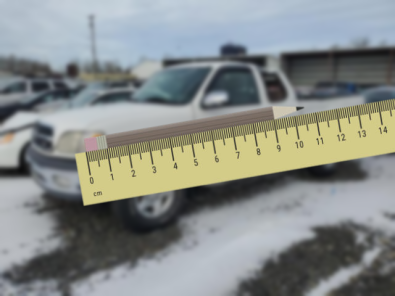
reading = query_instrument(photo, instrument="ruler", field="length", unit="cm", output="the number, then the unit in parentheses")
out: 10.5 (cm)
